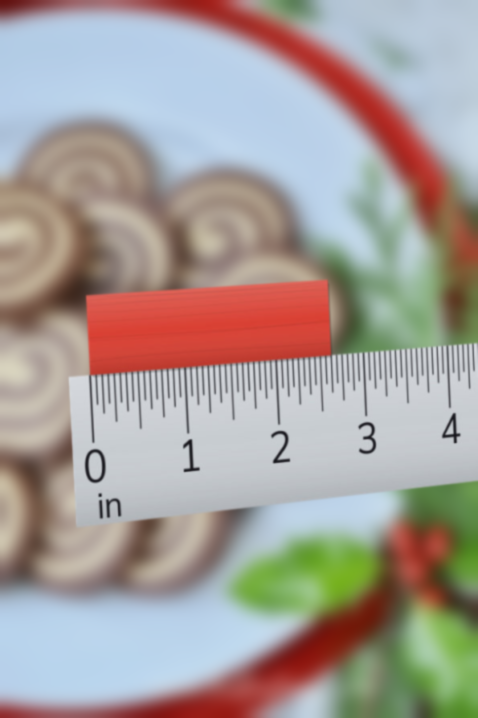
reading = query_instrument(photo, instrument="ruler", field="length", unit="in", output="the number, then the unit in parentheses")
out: 2.625 (in)
